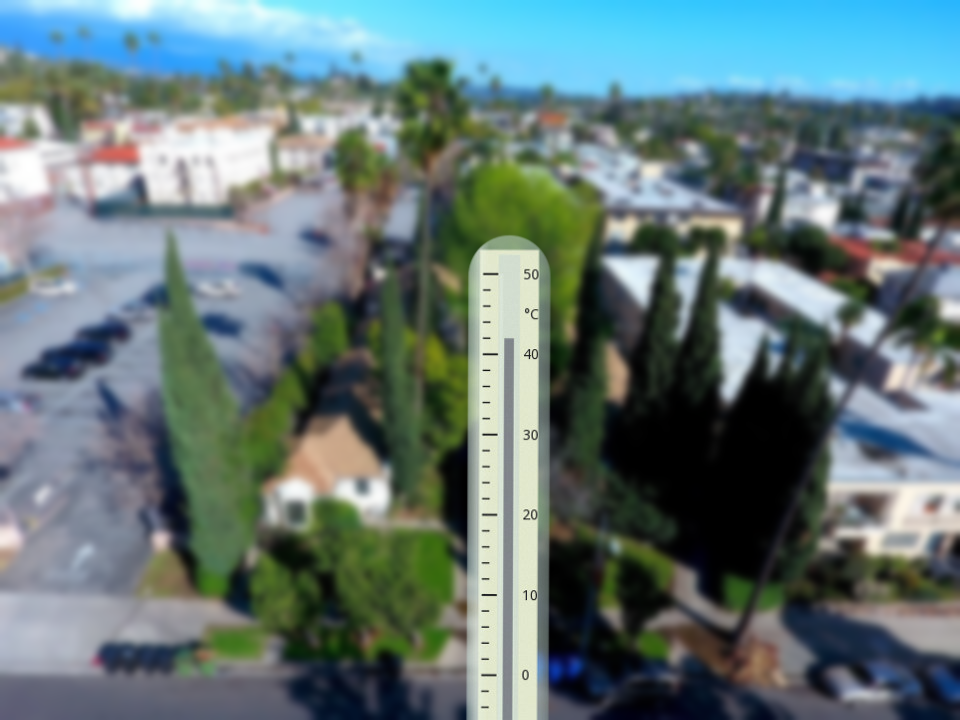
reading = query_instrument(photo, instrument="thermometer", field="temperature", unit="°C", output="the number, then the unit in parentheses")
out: 42 (°C)
